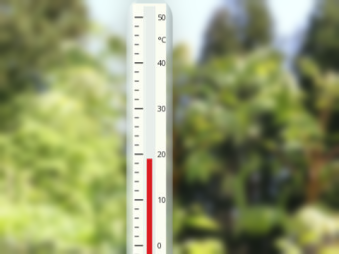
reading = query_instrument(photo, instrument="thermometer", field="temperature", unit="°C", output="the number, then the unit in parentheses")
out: 19 (°C)
